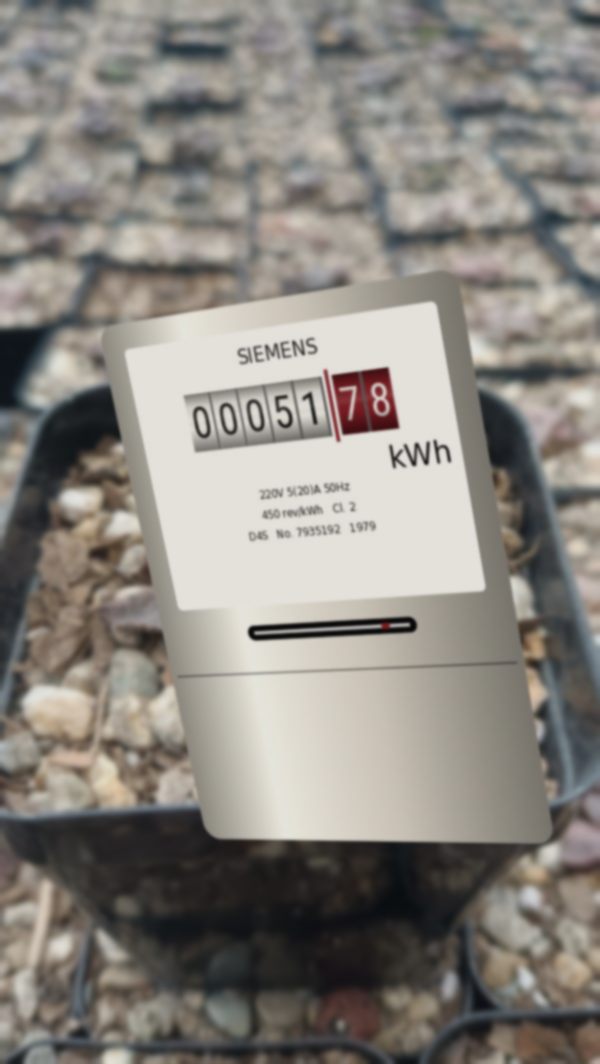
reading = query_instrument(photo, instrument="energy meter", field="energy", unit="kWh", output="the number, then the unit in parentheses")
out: 51.78 (kWh)
